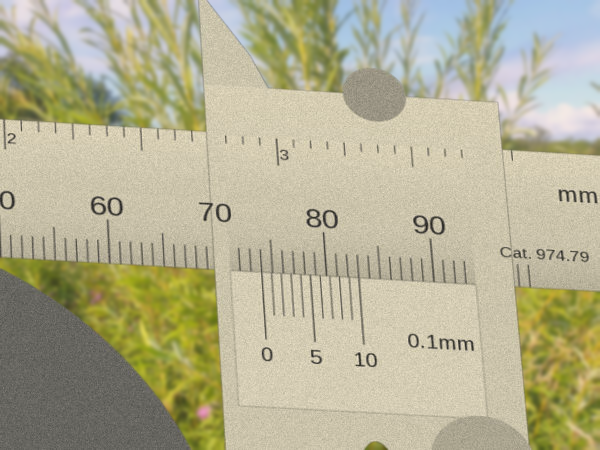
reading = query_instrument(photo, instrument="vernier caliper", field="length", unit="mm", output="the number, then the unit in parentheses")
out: 74.0 (mm)
